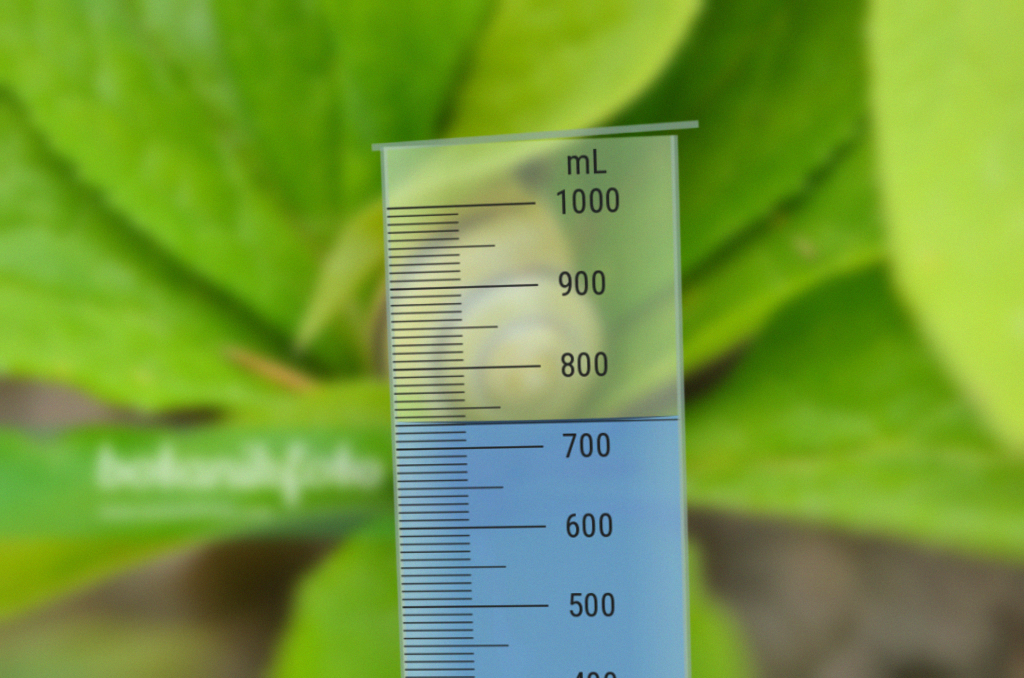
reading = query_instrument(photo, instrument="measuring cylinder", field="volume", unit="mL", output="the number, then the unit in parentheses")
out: 730 (mL)
